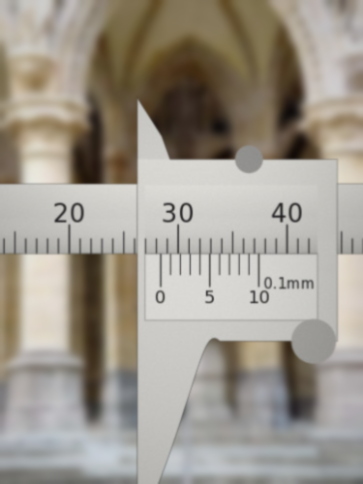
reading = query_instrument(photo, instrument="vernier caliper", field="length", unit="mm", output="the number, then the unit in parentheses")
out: 28.4 (mm)
